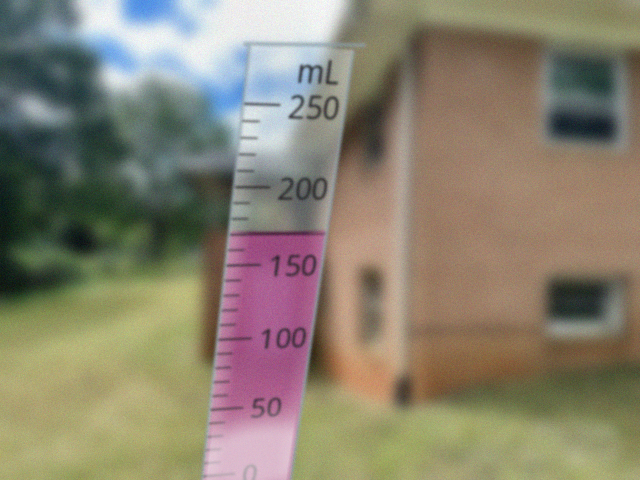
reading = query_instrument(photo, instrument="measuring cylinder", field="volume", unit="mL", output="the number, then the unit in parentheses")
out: 170 (mL)
